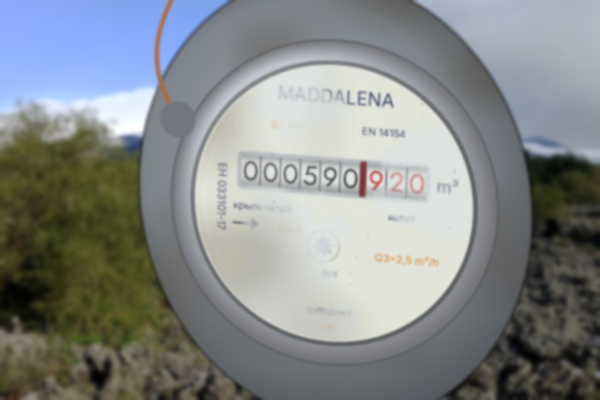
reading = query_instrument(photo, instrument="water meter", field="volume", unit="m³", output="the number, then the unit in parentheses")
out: 590.920 (m³)
